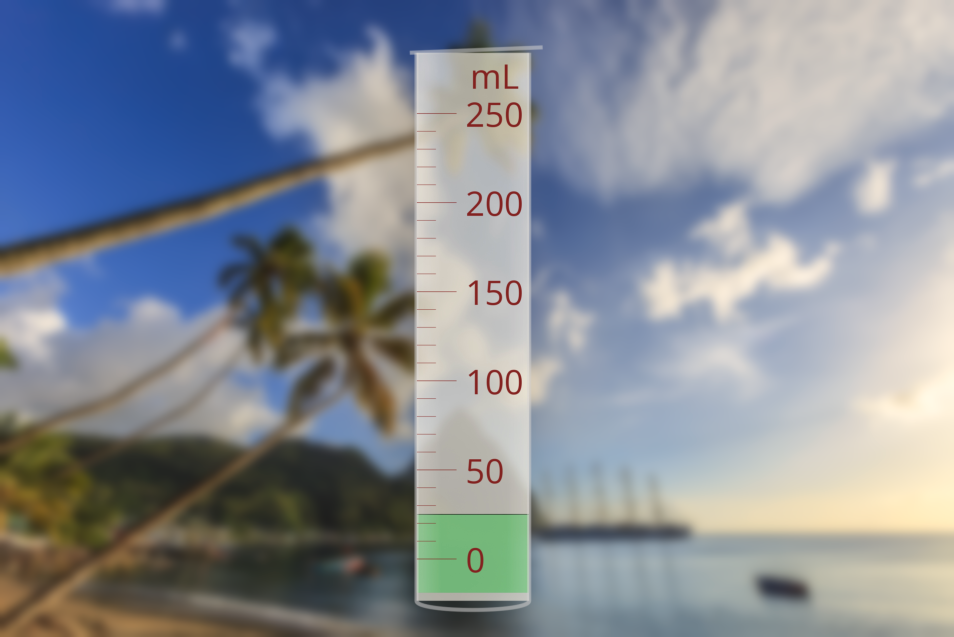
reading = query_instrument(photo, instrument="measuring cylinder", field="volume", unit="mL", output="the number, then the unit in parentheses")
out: 25 (mL)
